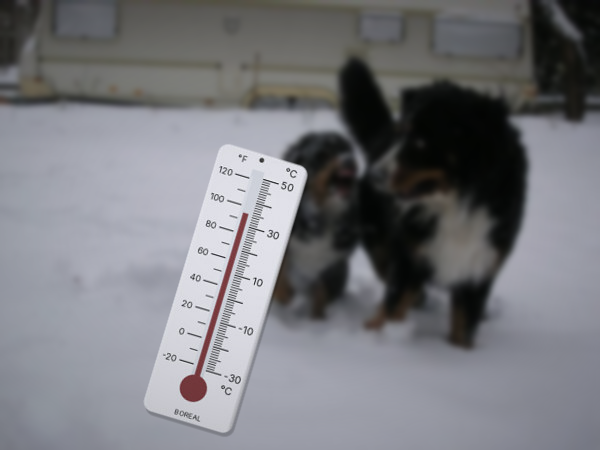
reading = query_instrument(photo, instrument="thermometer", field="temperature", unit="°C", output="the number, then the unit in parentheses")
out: 35 (°C)
